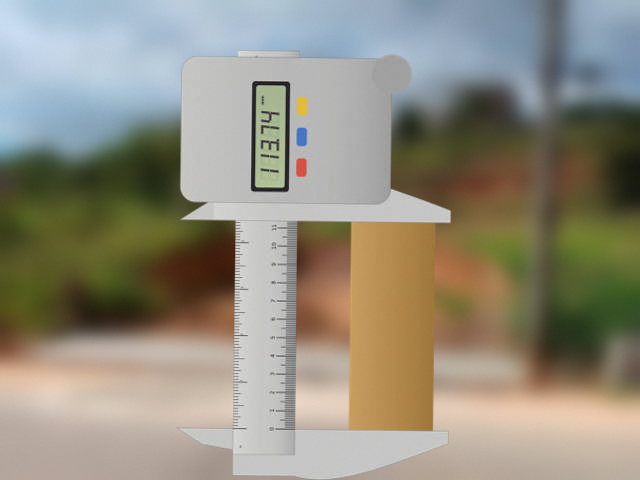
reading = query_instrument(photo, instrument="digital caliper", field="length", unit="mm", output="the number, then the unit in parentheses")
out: 113.74 (mm)
